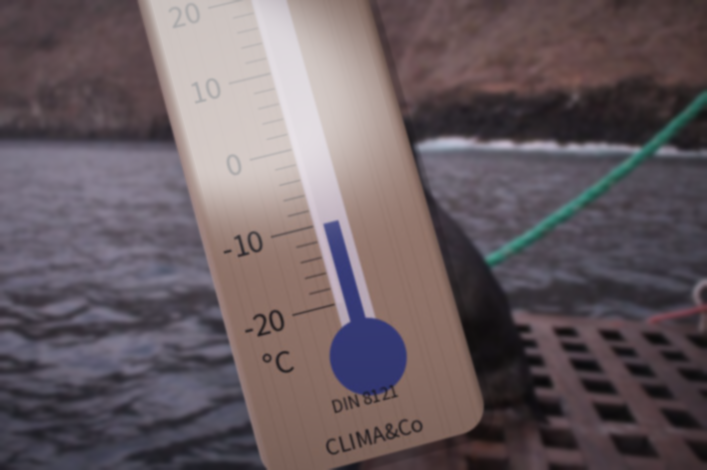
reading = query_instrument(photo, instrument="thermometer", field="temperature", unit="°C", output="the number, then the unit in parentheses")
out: -10 (°C)
